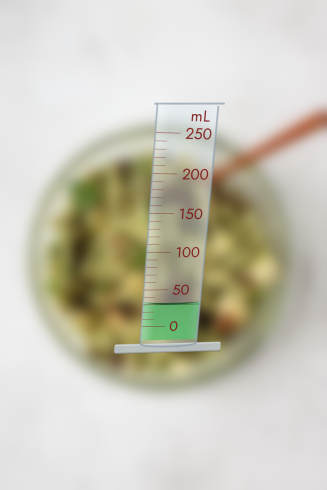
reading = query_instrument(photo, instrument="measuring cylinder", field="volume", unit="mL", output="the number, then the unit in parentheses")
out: 30 (mL)
